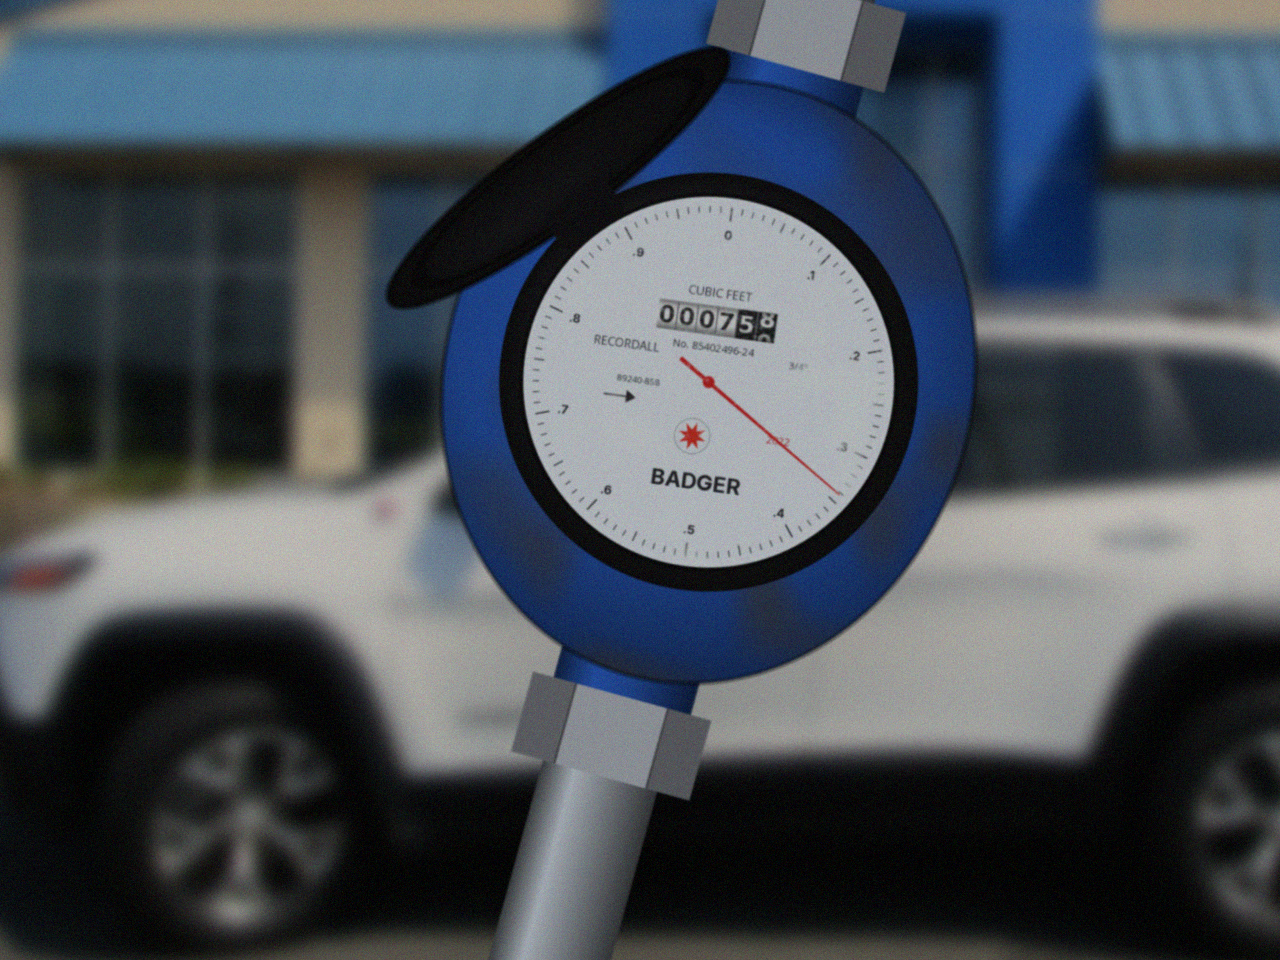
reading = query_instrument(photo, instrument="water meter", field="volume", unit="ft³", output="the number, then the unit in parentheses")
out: 758.34 (ft³)
